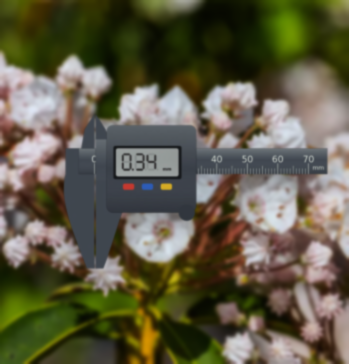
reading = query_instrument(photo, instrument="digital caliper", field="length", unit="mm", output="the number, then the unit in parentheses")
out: 0.34 (mm)
